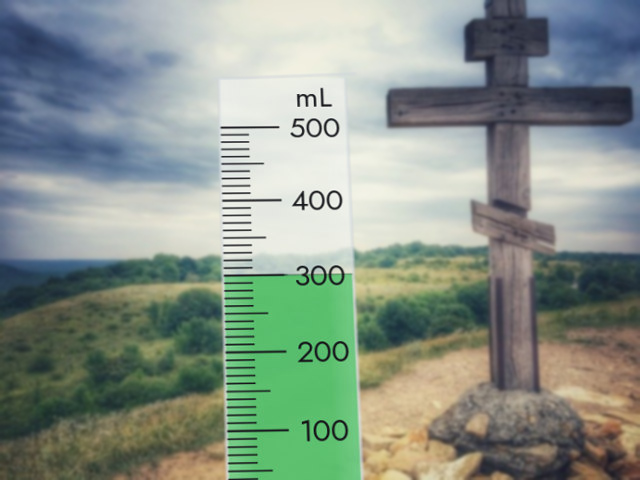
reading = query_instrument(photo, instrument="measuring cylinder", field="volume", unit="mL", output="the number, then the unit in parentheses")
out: 300 (mL)
